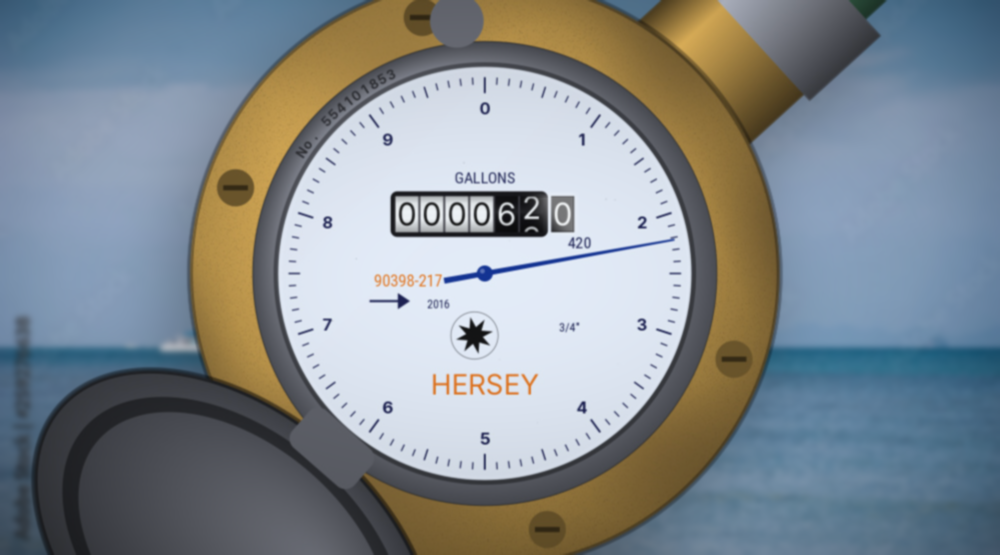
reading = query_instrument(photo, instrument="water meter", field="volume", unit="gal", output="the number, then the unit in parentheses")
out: 622.2 (gal)
